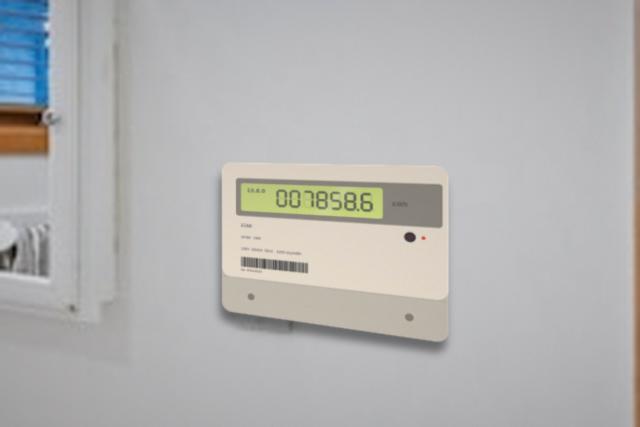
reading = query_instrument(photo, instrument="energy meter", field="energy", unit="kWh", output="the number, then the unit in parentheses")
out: 7858.6 (kWh)
